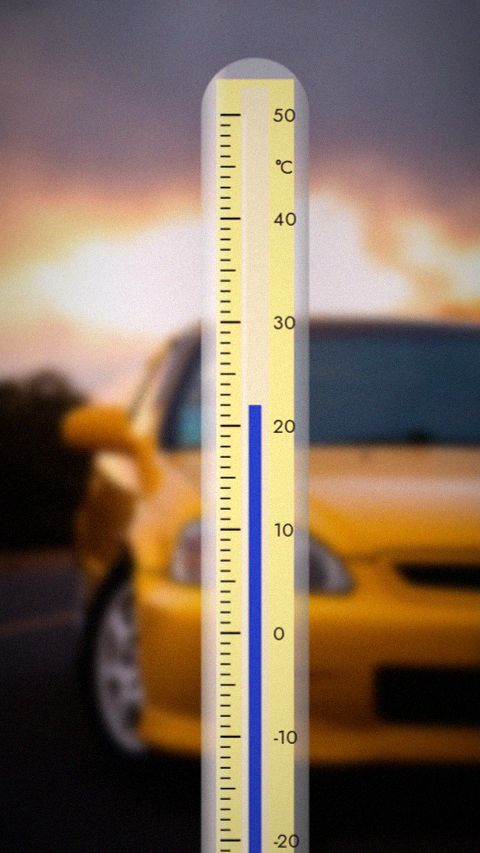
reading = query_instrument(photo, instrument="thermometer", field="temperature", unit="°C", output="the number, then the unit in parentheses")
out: 22 (°C)
